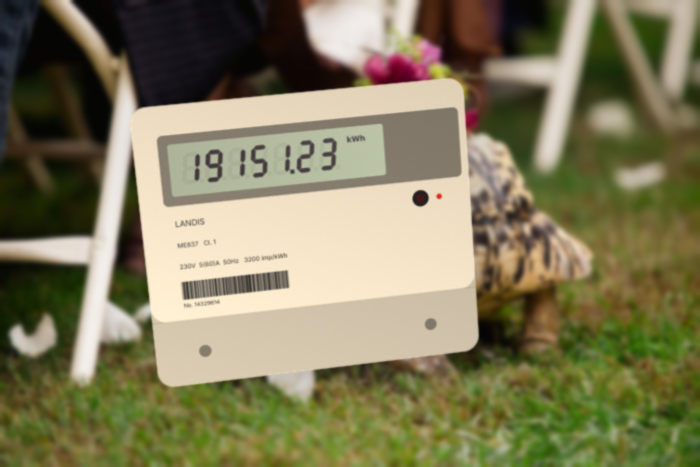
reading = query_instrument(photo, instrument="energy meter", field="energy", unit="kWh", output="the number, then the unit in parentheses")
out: 19151.23 (kWh)
